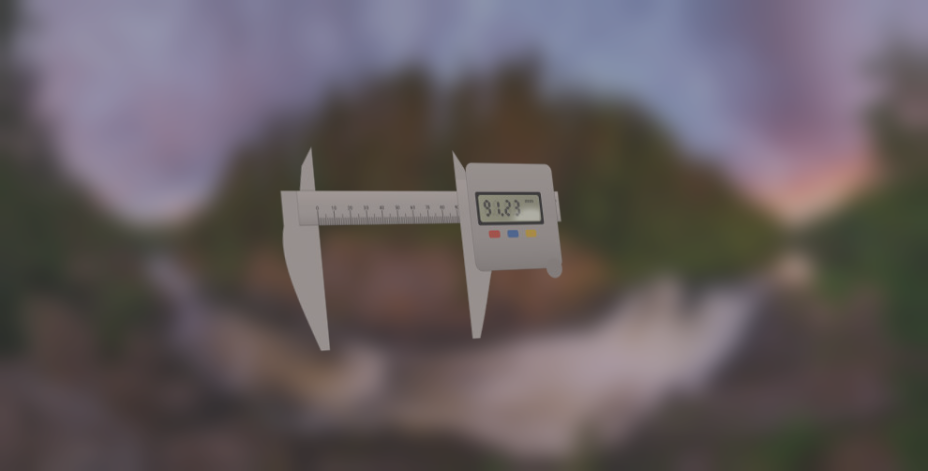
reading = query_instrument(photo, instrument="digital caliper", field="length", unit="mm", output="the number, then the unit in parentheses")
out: 91.23 (mm)
